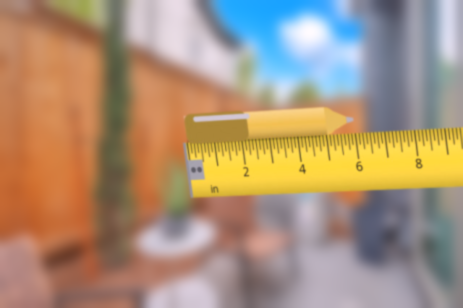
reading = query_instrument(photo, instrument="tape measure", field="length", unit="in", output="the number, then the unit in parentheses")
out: 6 (in)
